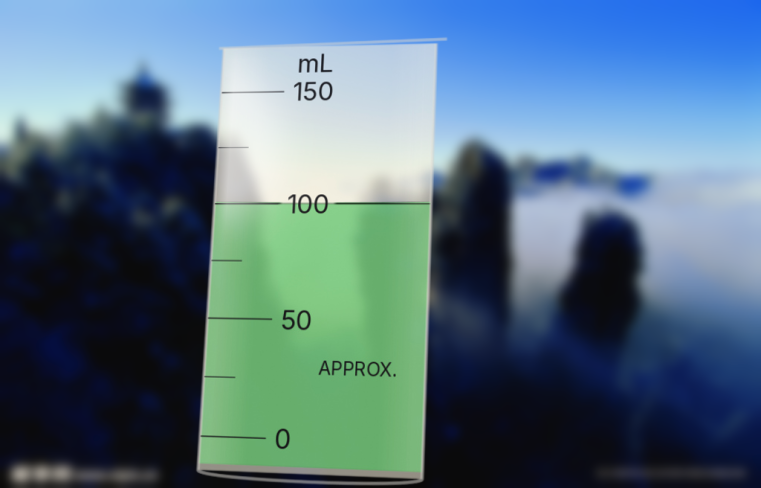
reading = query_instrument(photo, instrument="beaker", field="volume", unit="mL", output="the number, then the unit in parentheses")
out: 100 (mL)
